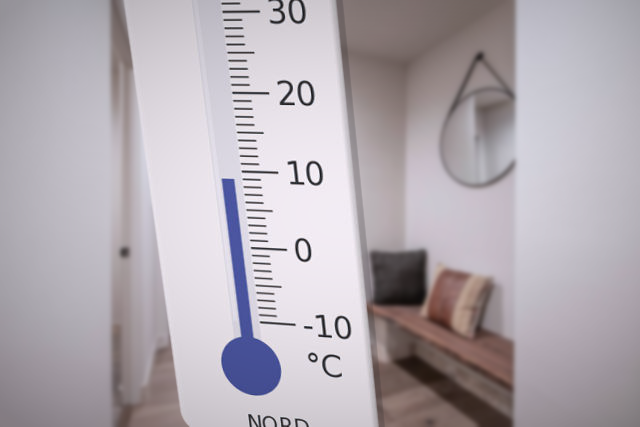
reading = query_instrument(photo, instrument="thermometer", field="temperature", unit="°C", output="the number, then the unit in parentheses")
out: 9 (°C)
